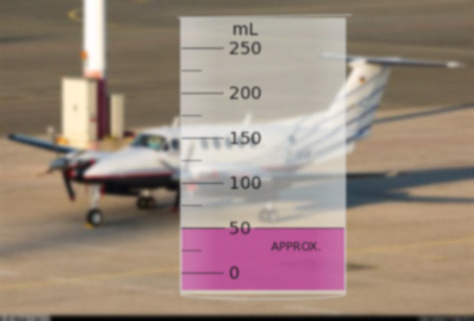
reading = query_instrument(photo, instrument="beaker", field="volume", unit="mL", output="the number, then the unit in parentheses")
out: 50 (mL)
